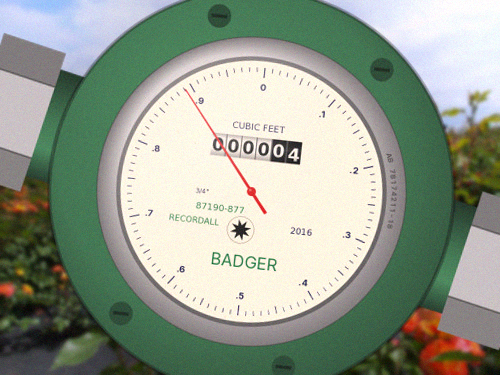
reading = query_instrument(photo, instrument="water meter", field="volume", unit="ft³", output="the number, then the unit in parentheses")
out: 3.89 (ft³)
